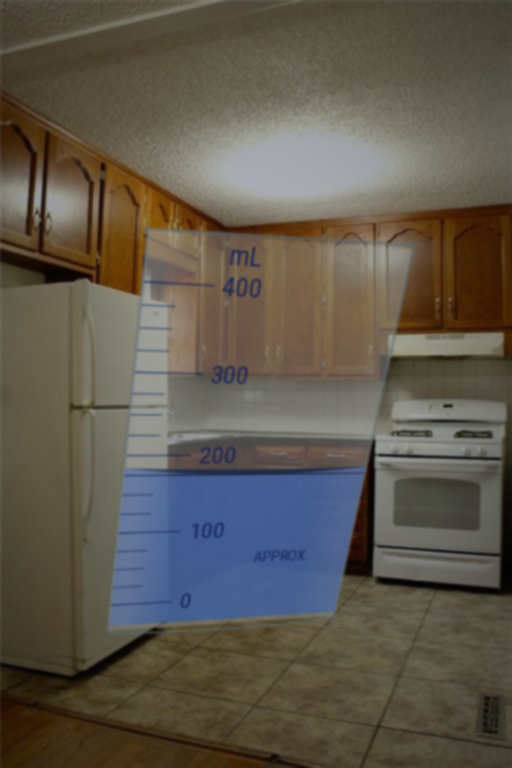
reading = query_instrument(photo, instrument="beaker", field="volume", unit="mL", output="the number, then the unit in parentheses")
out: 175 (mL)
